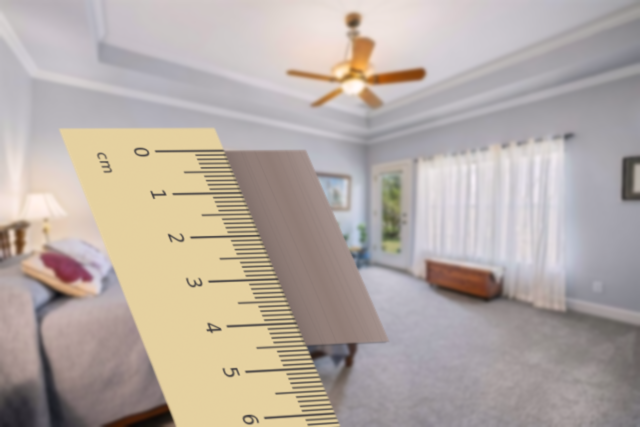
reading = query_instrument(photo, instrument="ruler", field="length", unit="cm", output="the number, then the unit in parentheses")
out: 4.5 (cm)
